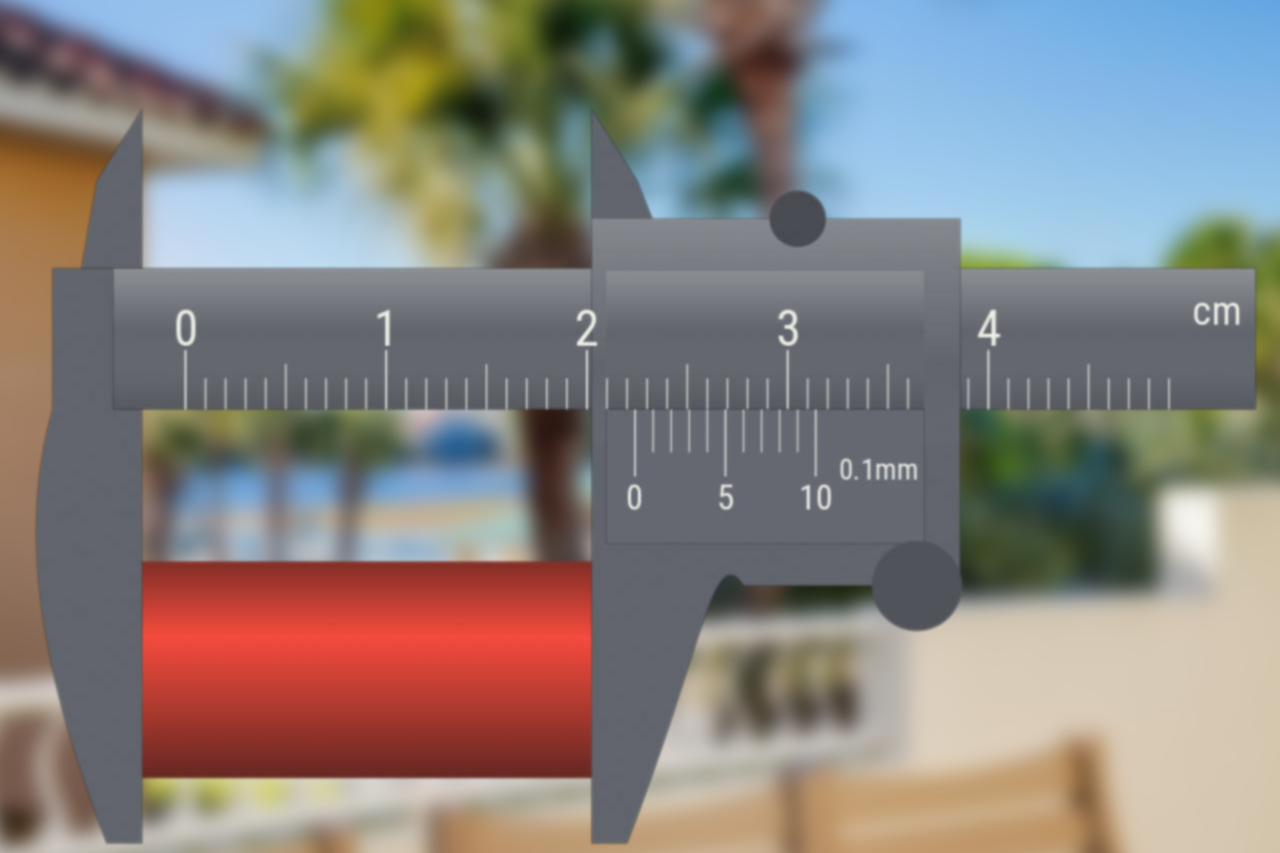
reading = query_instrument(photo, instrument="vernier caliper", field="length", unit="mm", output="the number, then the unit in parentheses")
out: 22.4 (mm)
